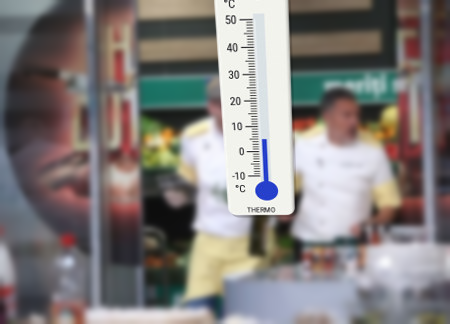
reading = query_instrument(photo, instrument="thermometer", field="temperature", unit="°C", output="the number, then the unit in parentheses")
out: 5 (°C)
